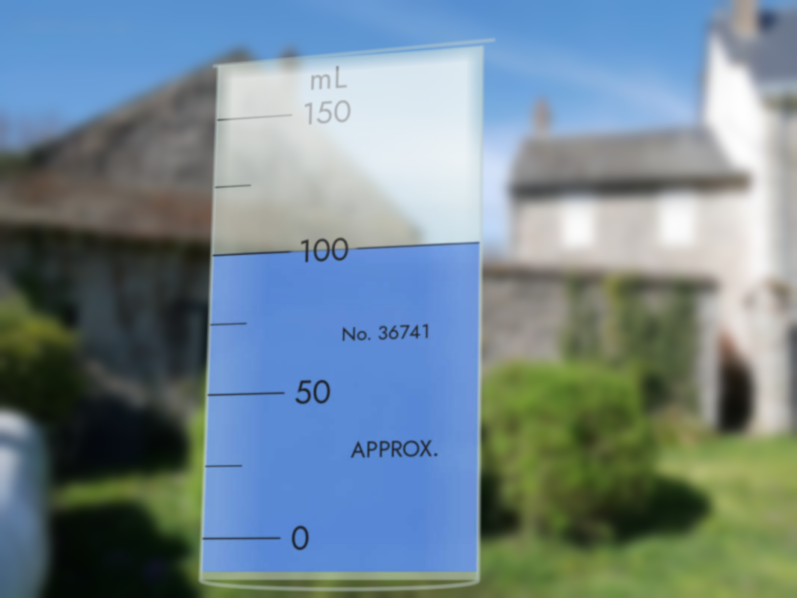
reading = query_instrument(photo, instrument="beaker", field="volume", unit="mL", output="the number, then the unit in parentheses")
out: 100 (mL)
